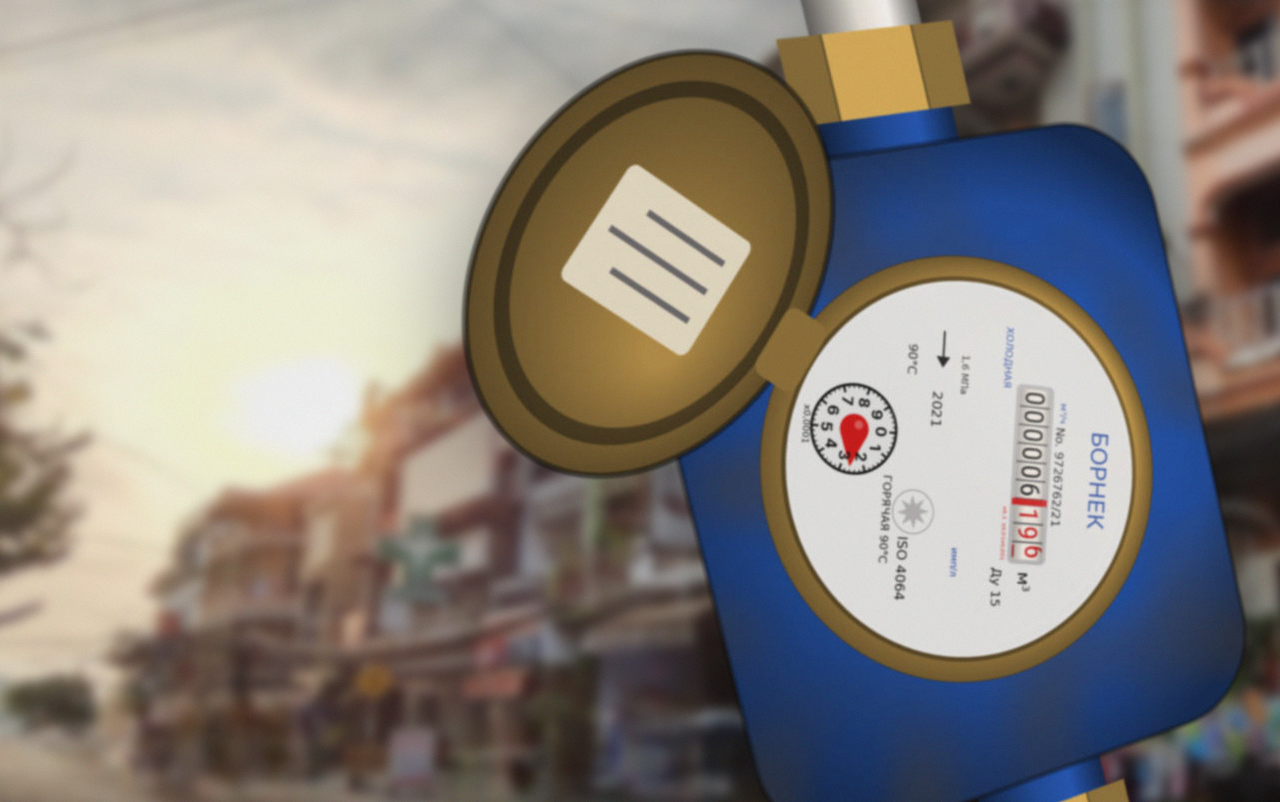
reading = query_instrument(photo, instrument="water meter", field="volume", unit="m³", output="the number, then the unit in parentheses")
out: 6.1962 (m³)
